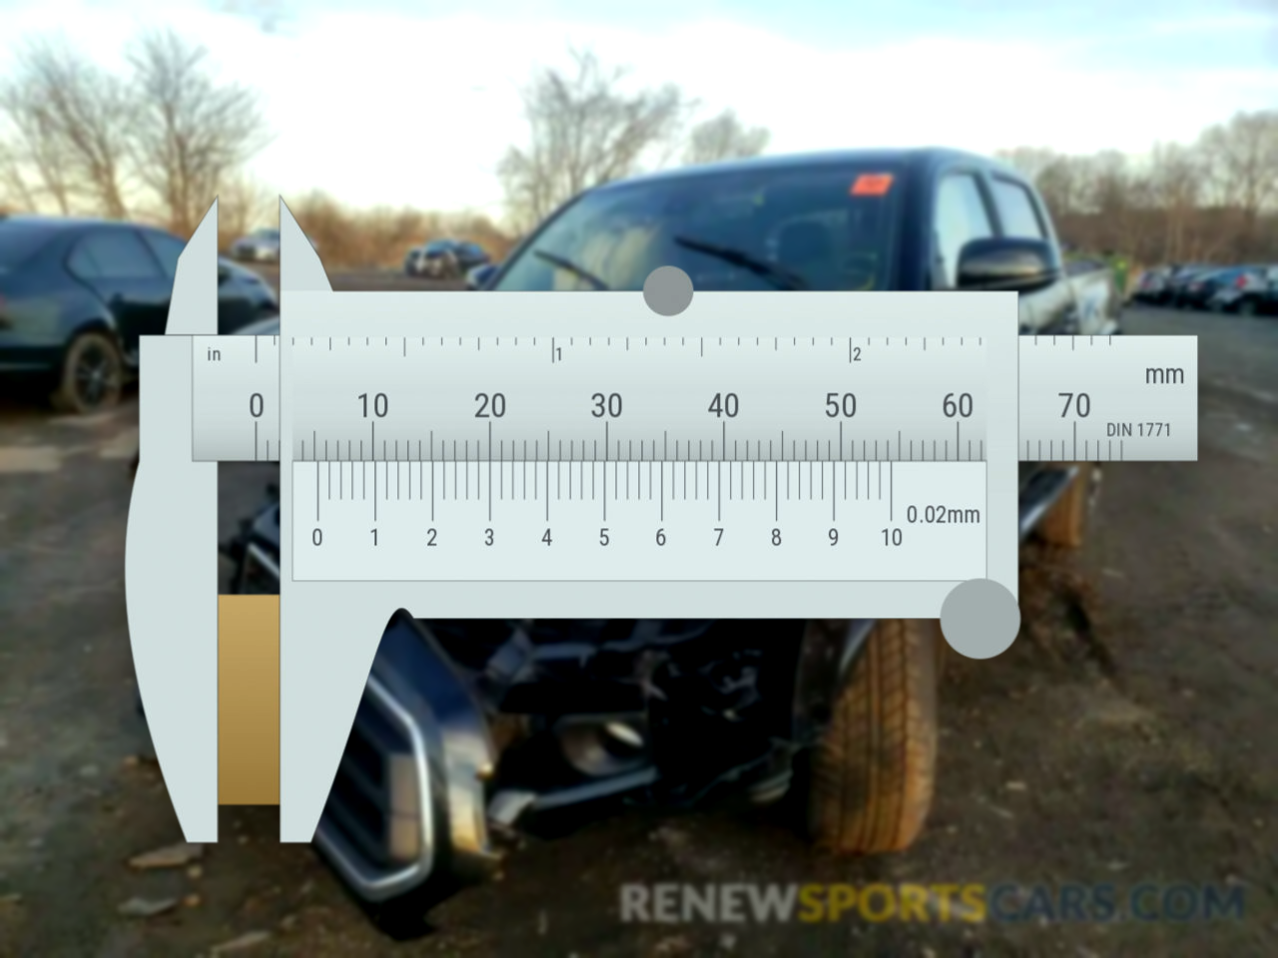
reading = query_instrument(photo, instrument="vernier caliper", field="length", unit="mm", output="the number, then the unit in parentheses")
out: 5.3 (mm)
